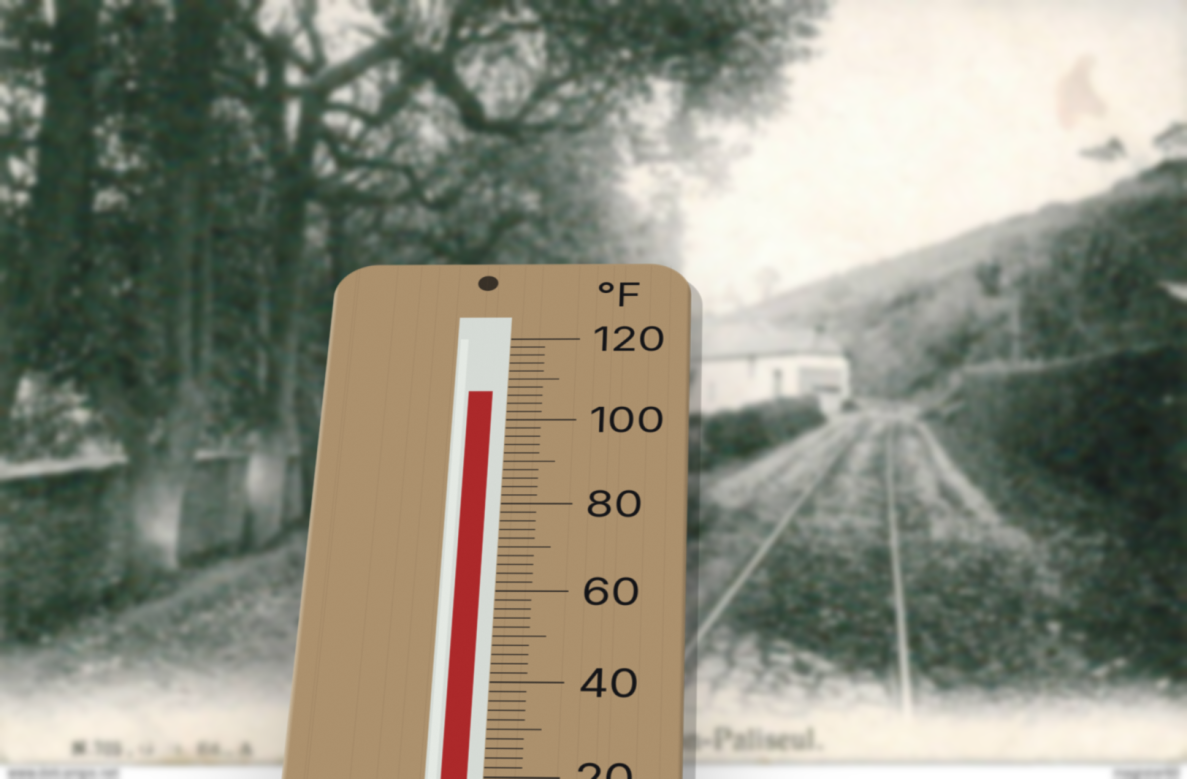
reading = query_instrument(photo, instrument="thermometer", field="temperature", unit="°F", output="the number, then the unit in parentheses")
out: 107 (°F)
